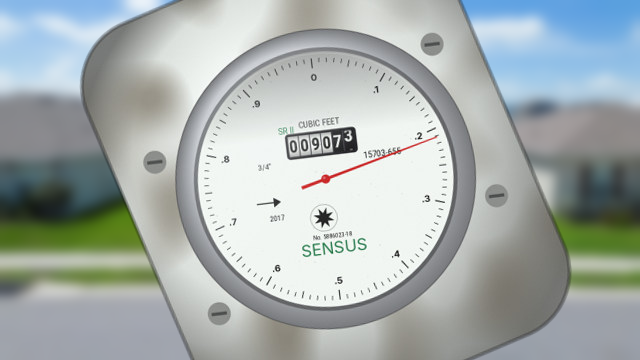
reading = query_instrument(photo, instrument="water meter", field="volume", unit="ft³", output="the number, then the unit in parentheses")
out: 9073.21 (ft³)
